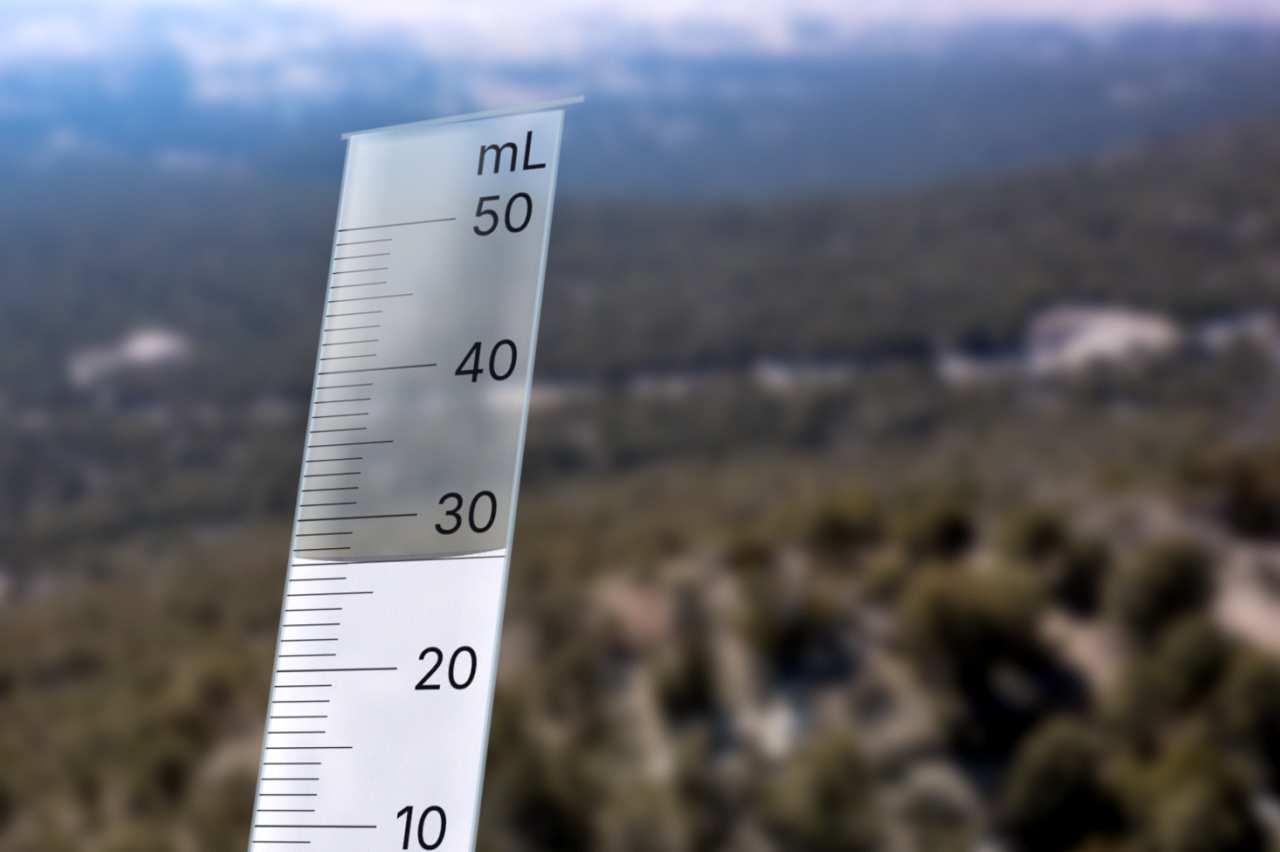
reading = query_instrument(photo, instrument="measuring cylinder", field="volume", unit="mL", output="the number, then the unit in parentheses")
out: 27 (mL)
